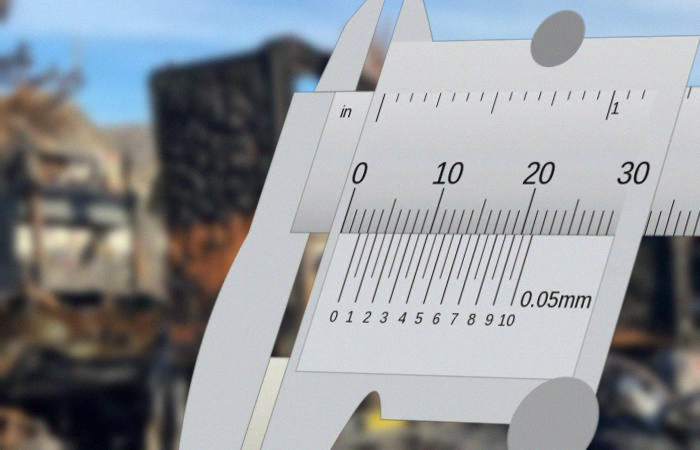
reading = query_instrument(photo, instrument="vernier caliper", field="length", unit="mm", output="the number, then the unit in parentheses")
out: 2.2 (mm)
